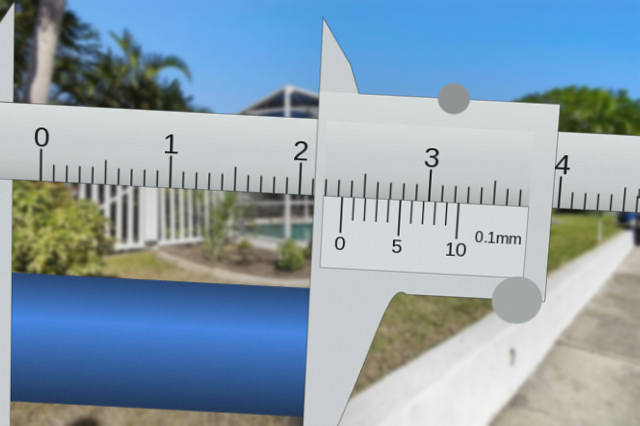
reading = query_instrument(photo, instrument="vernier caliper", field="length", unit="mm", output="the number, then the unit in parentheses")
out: 23.3 (mm)
